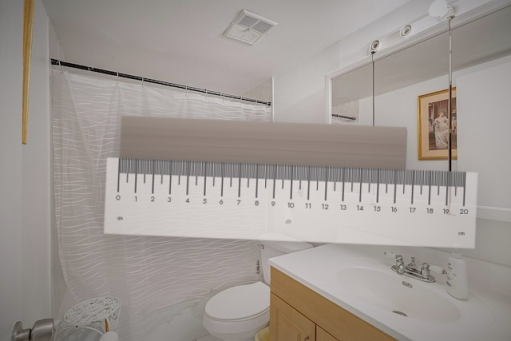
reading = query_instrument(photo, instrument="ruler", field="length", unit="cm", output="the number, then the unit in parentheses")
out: 16.5 (cm)
